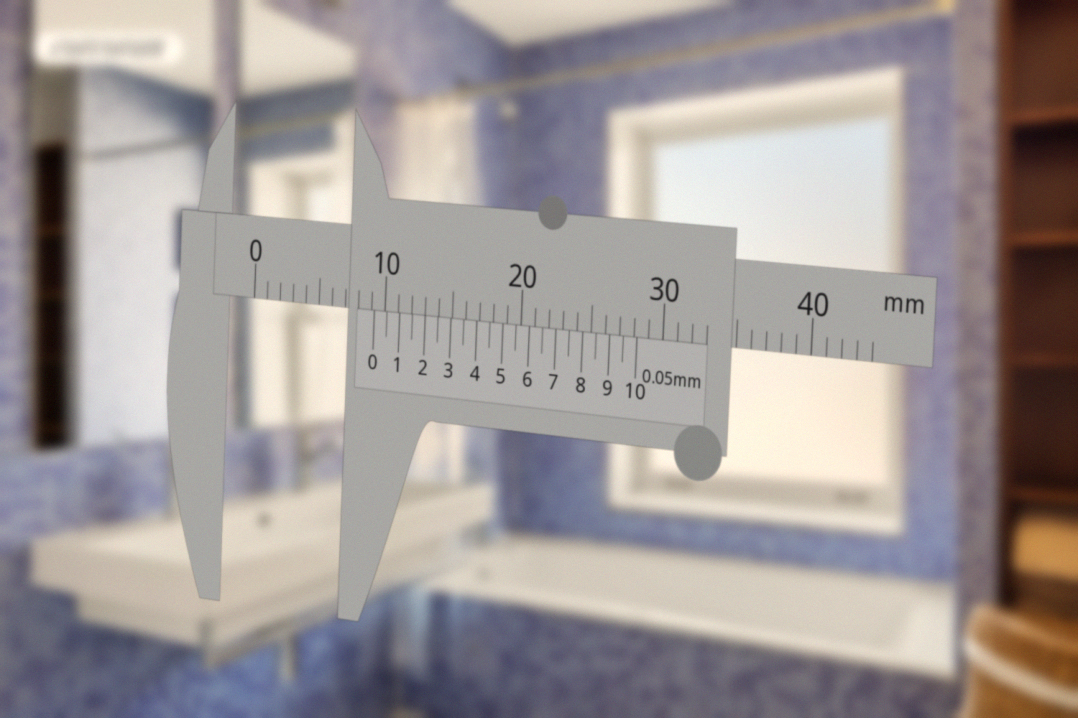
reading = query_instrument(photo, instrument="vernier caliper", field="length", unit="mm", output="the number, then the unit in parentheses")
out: 9.2 (mm)
